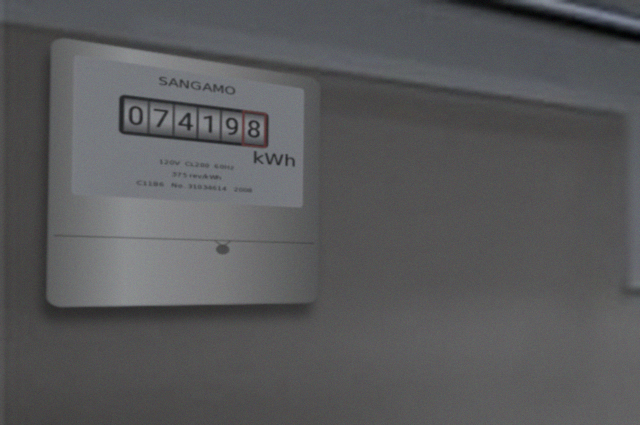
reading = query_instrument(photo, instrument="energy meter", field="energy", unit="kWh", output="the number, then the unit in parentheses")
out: 7419.8 (kWh)
